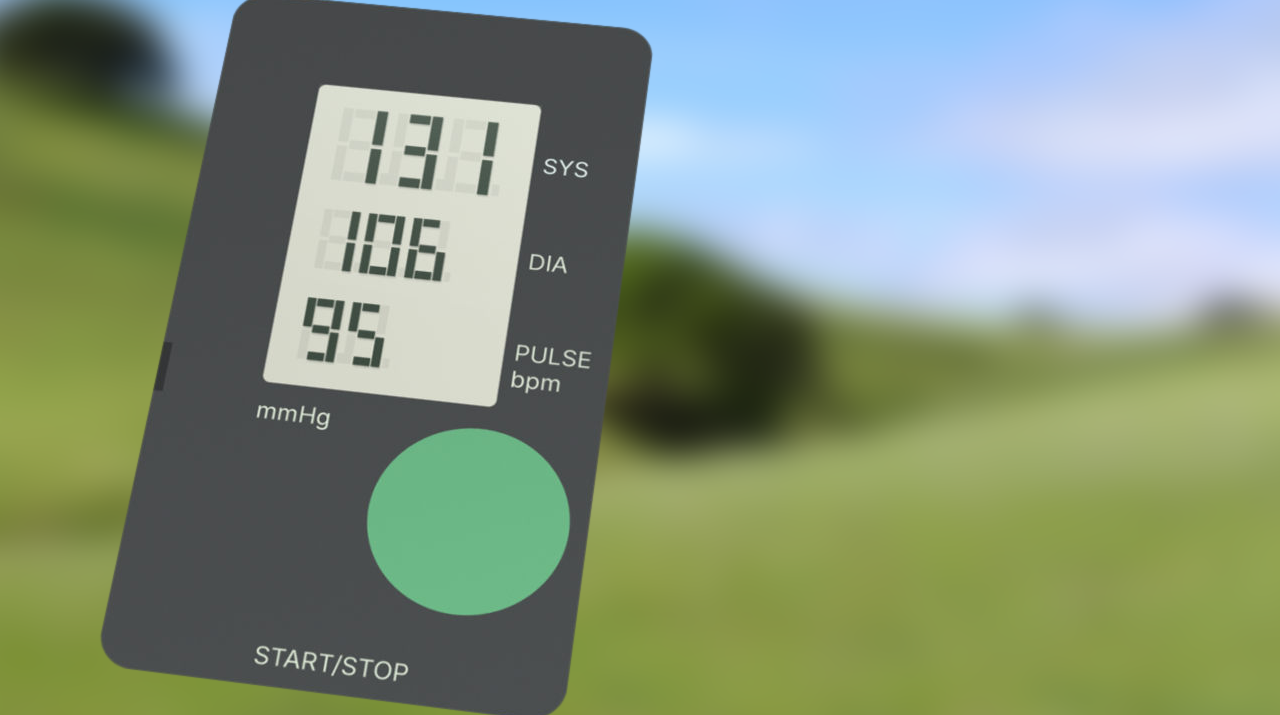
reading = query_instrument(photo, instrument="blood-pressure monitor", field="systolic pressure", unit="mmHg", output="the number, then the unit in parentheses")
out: 131 (mmHg)
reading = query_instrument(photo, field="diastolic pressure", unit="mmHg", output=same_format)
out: 106 (mmHg)
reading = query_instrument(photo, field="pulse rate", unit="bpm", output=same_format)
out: 95 (bpm)
